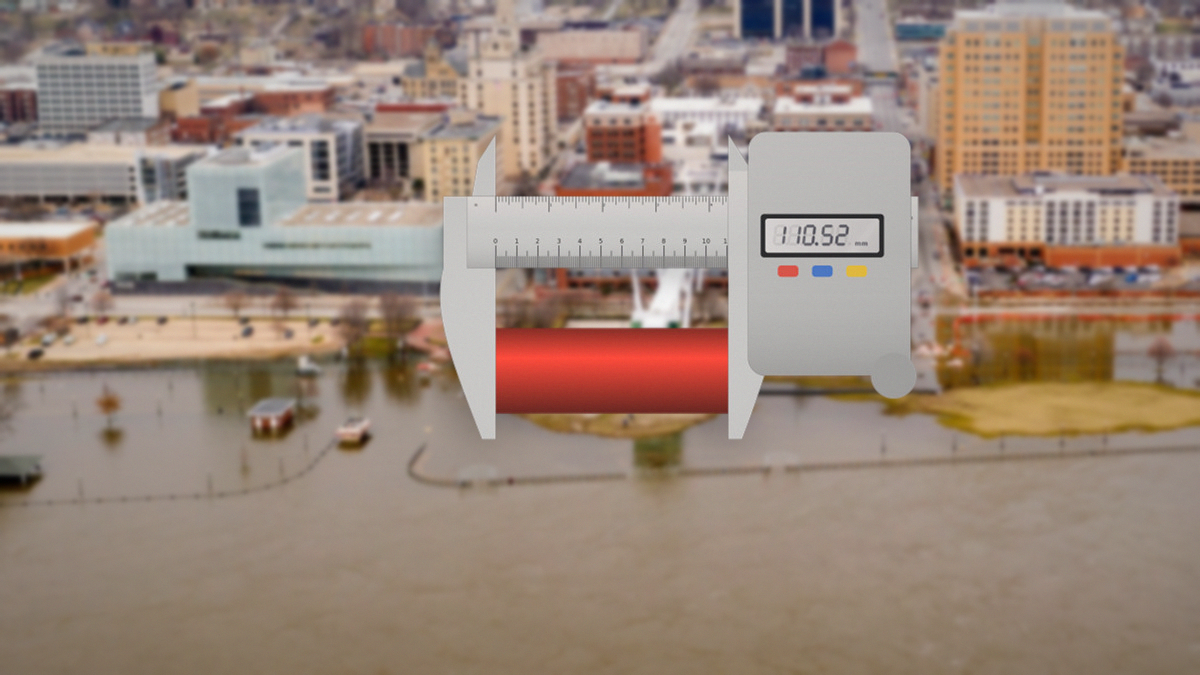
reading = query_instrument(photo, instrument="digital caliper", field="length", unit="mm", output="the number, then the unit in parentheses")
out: 110.52 (mm)
